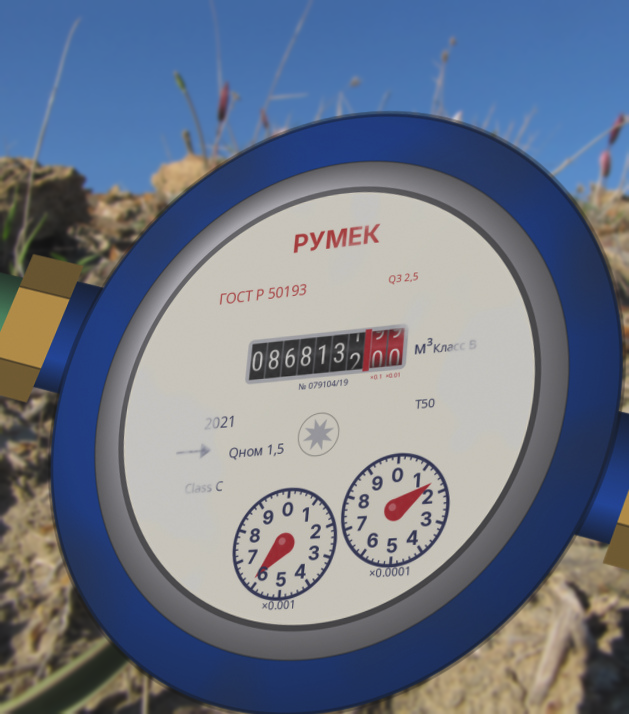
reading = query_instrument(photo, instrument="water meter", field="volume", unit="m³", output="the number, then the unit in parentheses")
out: 868131.9961 (m³)
